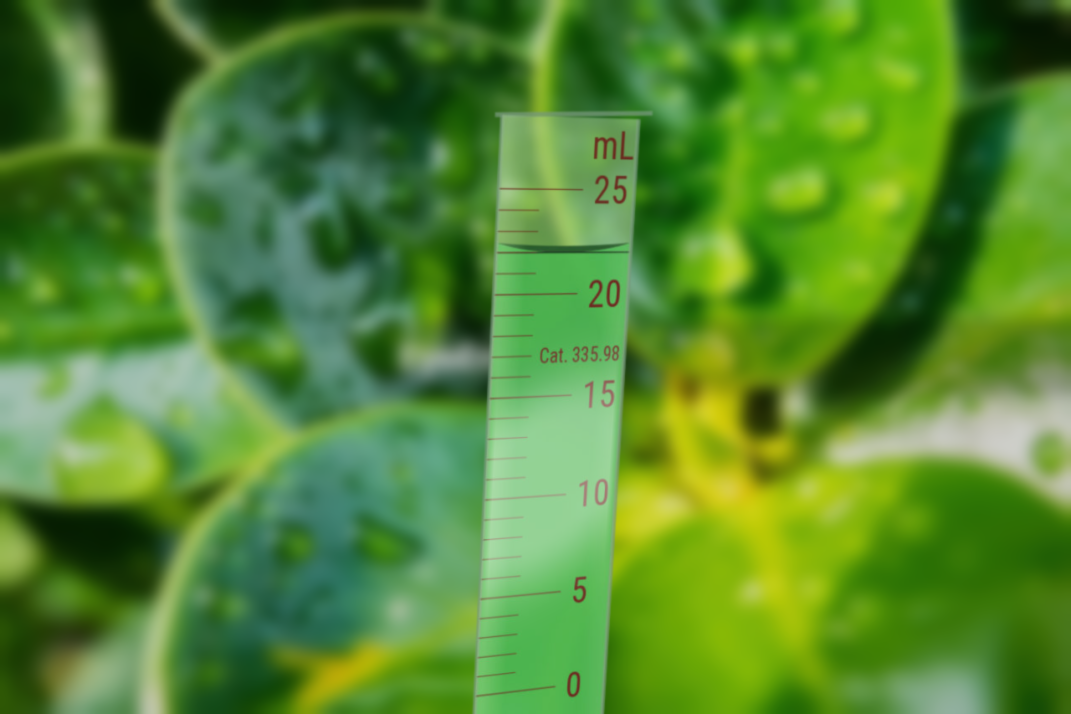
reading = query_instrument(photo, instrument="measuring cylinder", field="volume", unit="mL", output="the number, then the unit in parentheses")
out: 22 (mL)
